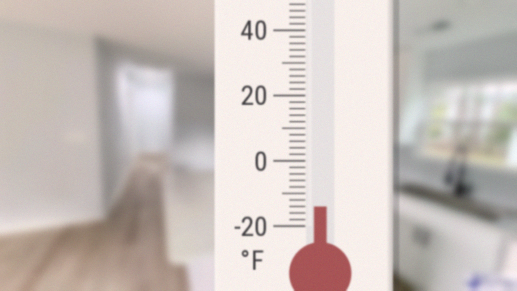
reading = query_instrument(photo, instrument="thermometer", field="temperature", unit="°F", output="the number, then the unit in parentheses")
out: -14 (°F)
